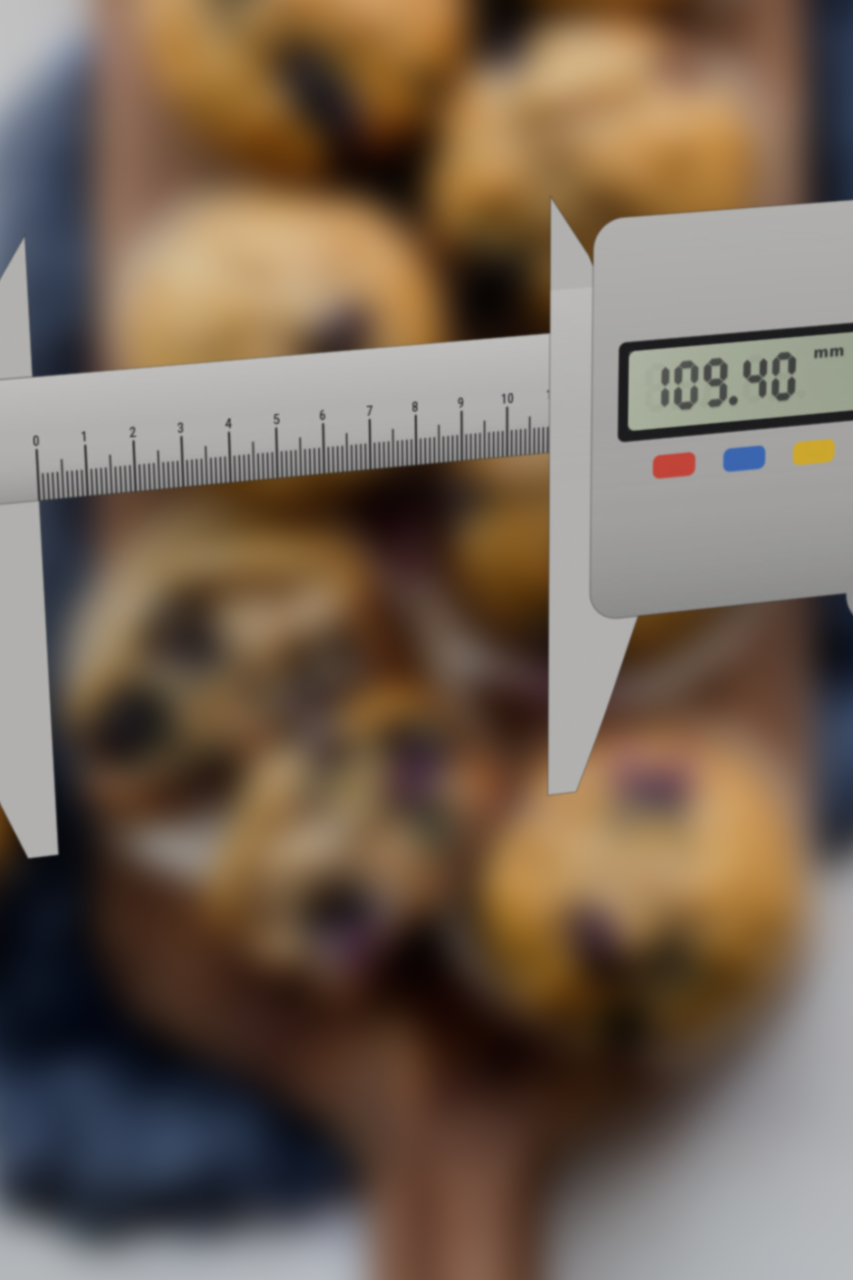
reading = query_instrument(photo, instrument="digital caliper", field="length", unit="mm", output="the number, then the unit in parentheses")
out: 109.40 (mm)
